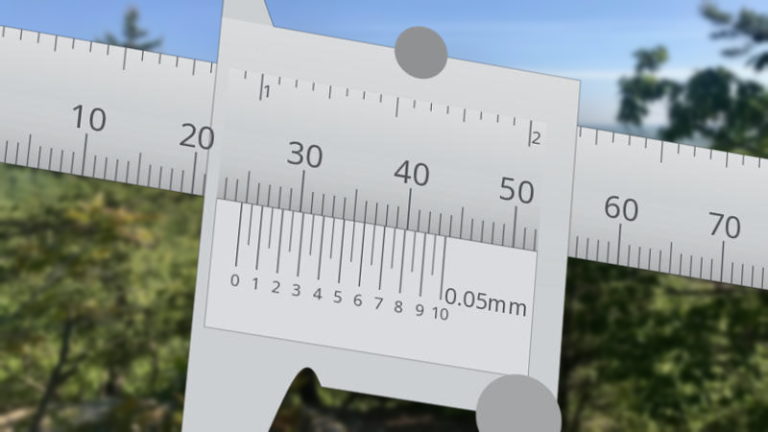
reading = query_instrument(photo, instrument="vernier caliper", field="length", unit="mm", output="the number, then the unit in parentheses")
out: 24.6 (mm)
